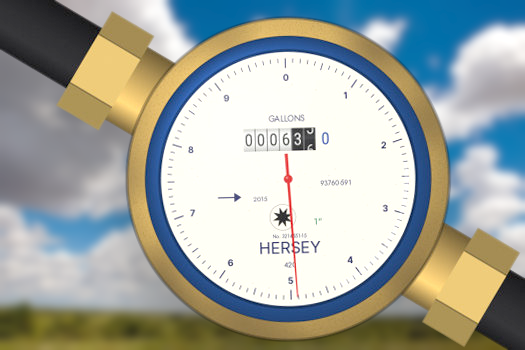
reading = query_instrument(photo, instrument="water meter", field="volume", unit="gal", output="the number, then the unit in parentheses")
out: 6354.9 (gal)
